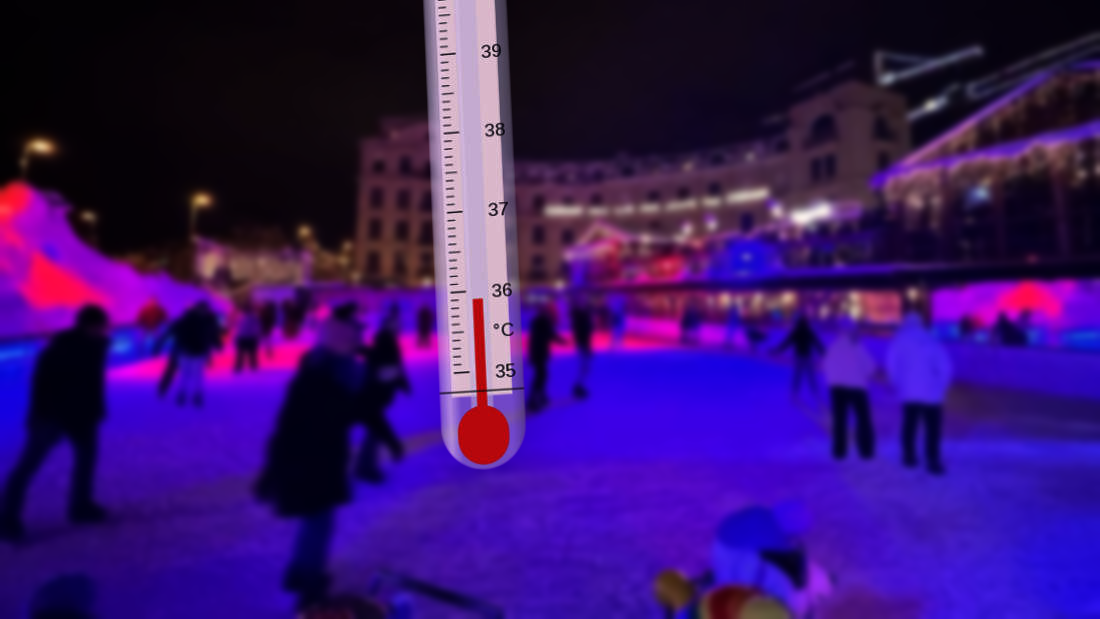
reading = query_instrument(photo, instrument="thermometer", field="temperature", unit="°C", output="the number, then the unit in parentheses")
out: 35.9 (°C)
